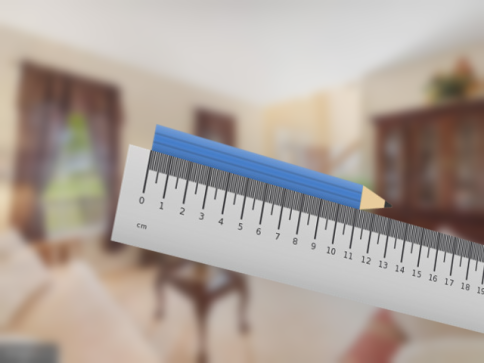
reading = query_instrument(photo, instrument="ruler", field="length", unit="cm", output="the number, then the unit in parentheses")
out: 13 (cm)
